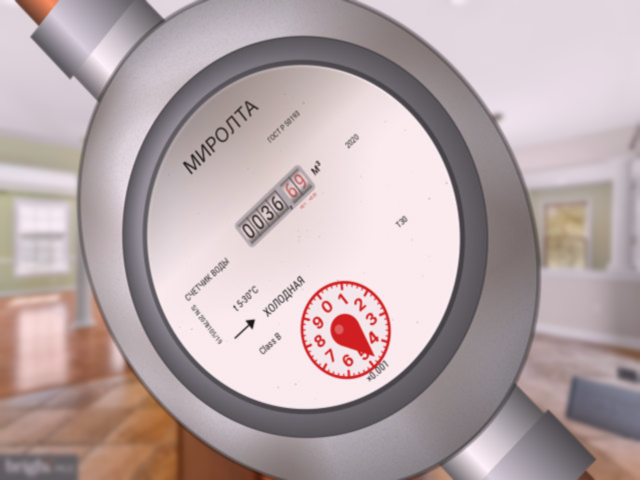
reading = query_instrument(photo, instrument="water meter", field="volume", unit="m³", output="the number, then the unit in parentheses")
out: 36.694 (m³)
